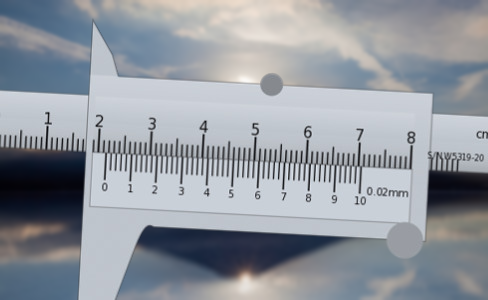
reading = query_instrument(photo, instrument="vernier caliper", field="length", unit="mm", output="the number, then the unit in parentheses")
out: 21.5 (mm)
